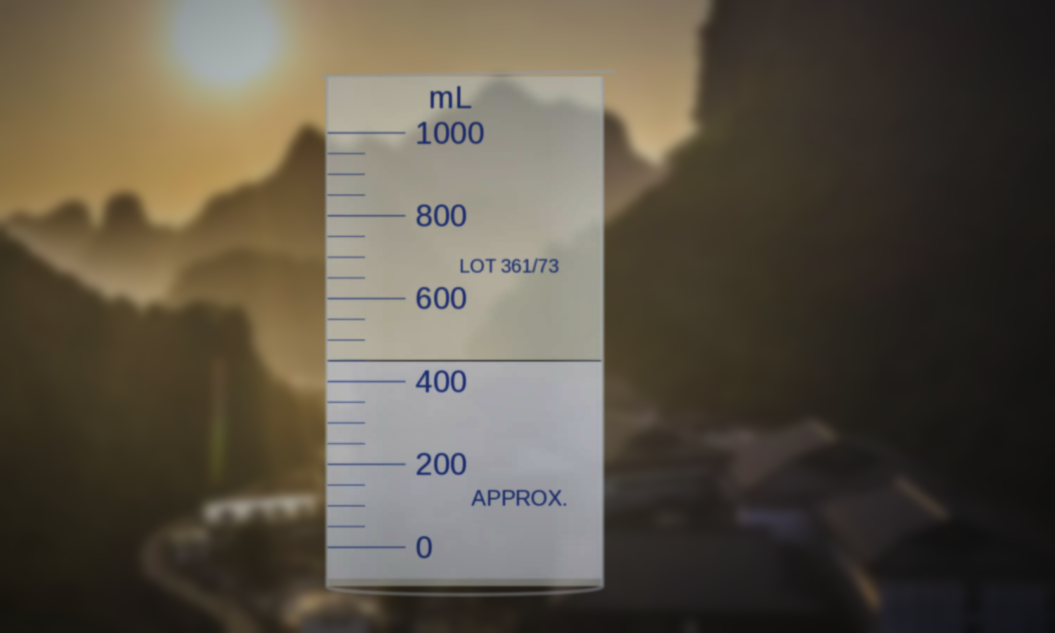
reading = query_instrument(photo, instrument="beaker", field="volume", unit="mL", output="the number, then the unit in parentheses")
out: 450 (mL)
